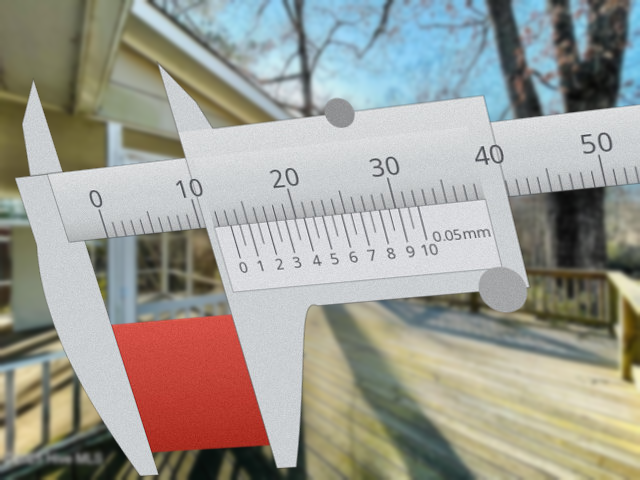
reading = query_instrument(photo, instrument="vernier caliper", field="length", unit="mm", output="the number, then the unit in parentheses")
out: 13.2 (mm)
